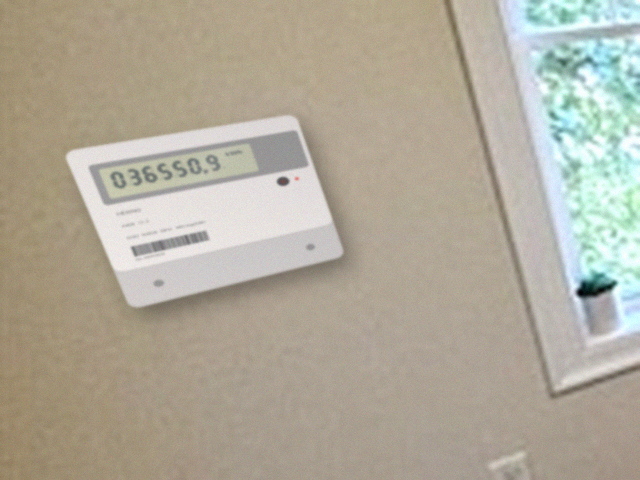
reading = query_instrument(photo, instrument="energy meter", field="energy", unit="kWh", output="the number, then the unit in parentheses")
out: 36550.9 (kWh)
